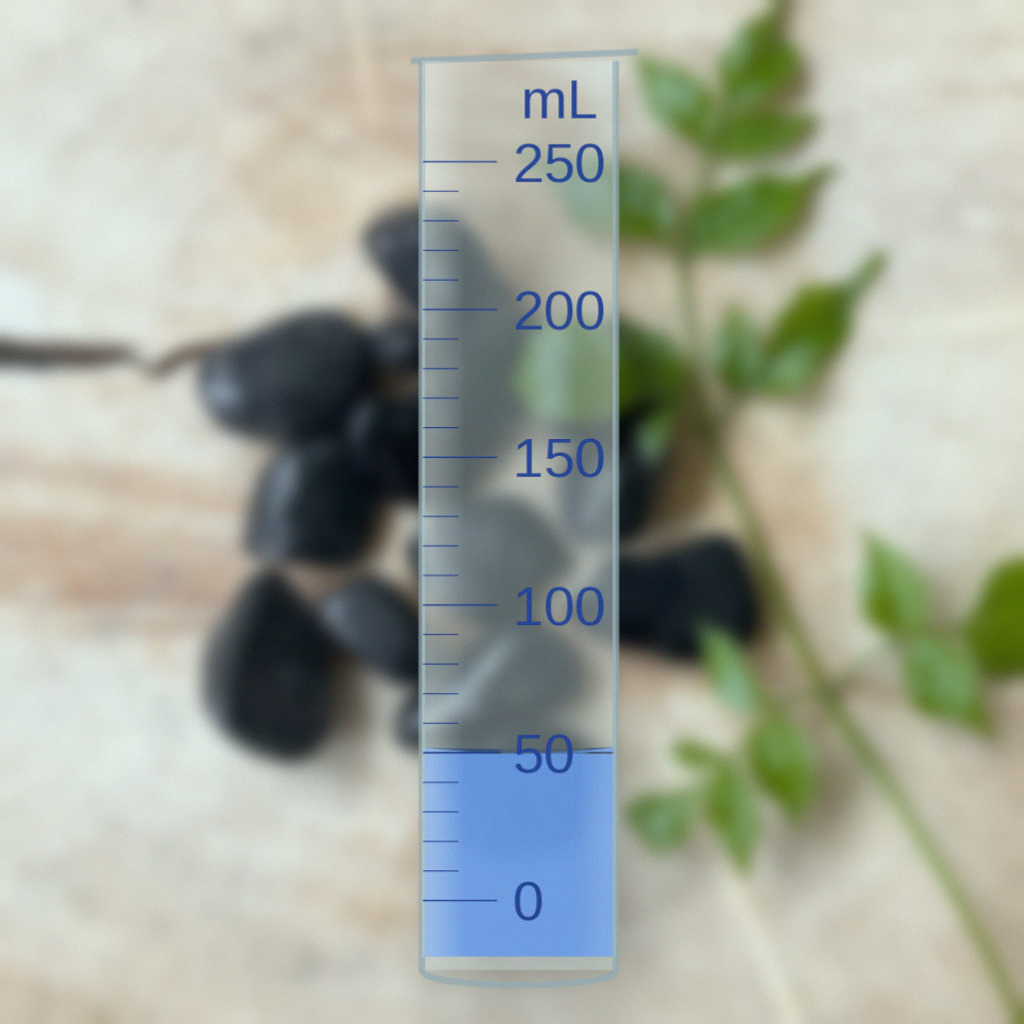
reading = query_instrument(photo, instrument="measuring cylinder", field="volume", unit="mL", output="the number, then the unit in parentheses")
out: 50 (mL)
